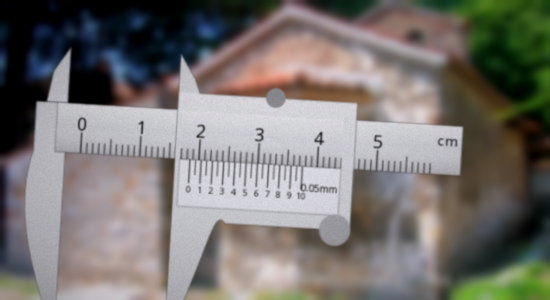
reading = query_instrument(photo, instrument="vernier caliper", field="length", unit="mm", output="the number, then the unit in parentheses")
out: 18.5 (mm)
